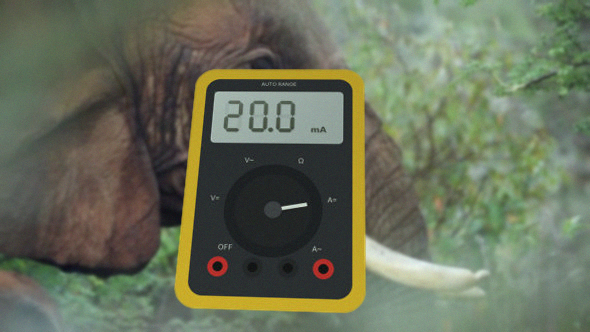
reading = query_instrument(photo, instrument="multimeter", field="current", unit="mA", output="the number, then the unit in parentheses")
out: 20.0 (mA)
